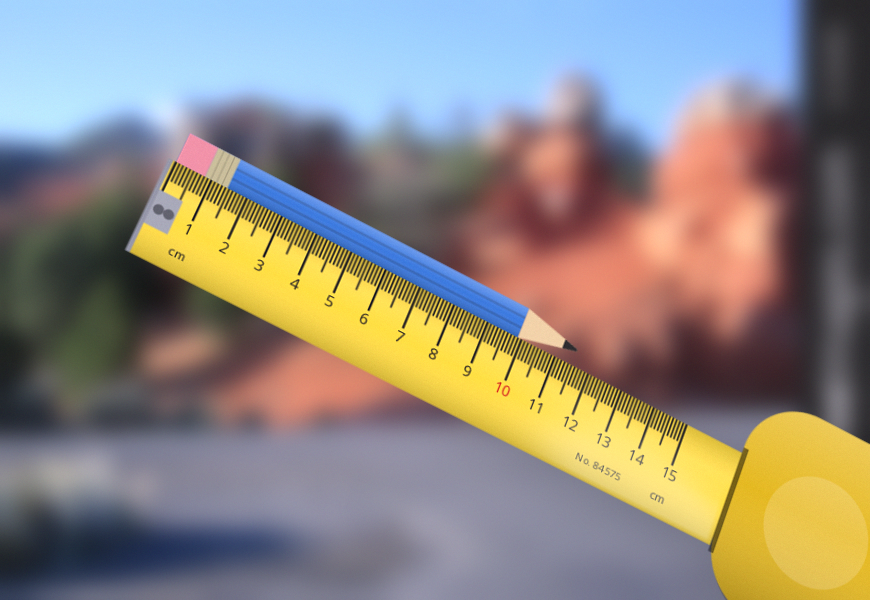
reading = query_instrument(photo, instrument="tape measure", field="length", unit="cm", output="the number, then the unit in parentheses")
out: 11.5 (cm)
